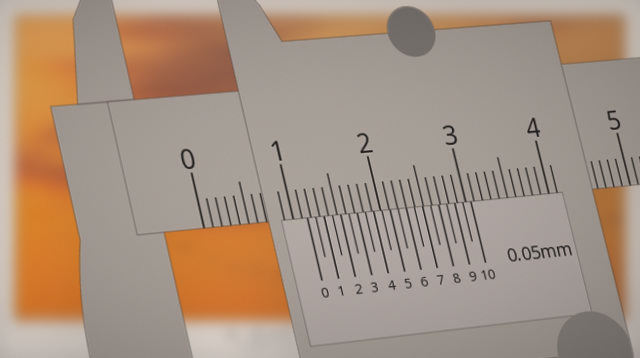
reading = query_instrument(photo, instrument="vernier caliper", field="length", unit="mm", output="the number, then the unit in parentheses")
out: 11.6 (mm)
